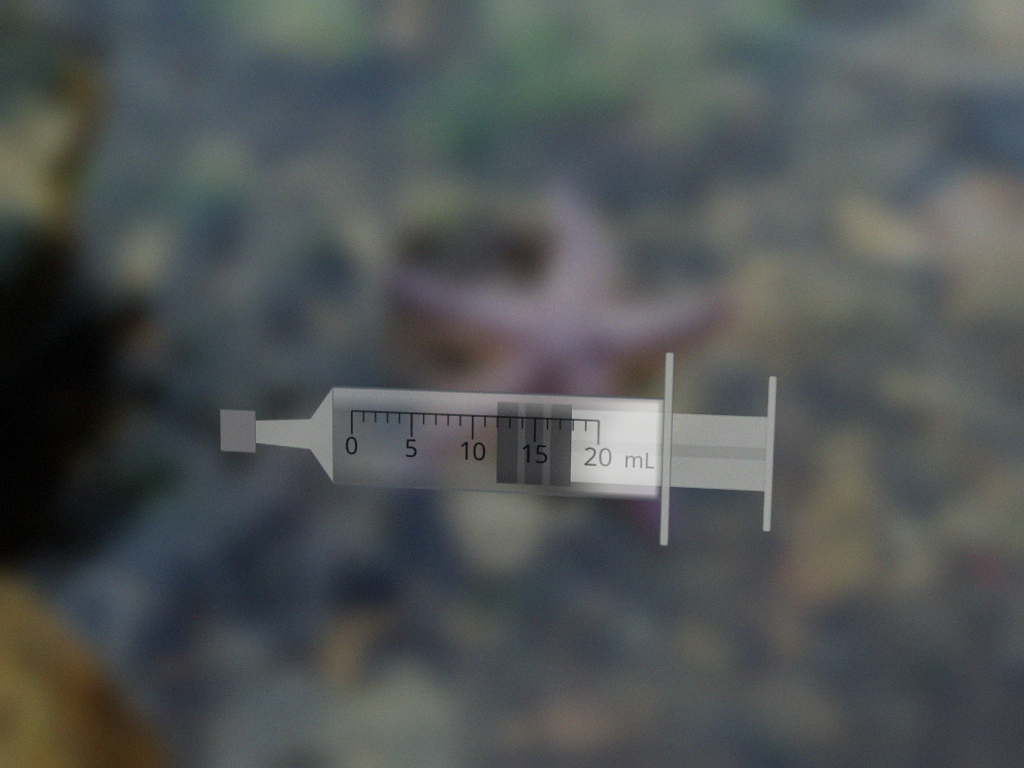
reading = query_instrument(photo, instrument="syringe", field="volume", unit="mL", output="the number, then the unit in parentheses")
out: 12 (mL)
